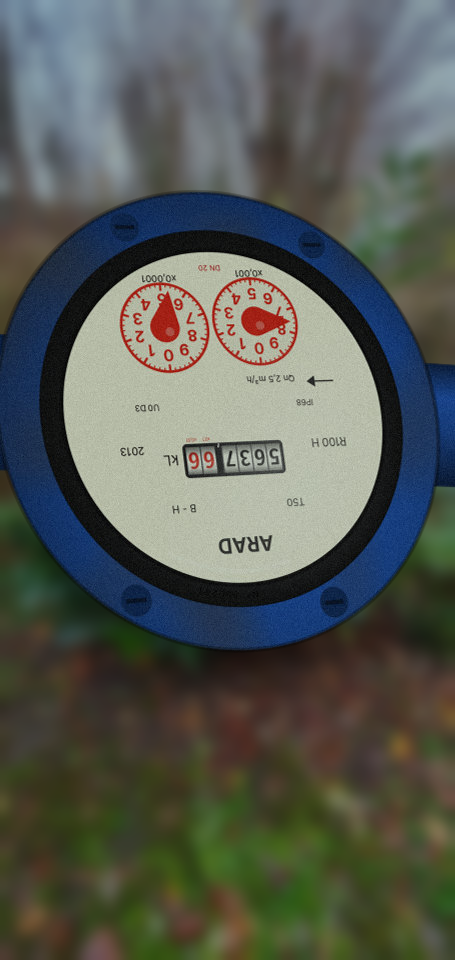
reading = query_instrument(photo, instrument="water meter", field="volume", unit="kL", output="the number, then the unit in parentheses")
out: 5637.6675 (kL)
